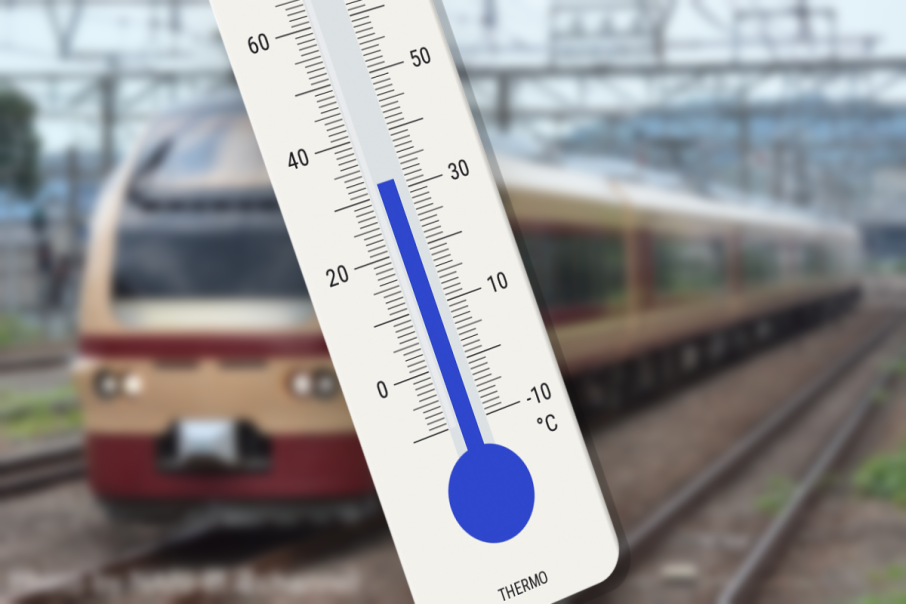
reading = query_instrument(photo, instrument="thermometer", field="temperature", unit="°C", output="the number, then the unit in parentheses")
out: 32 (°C)
